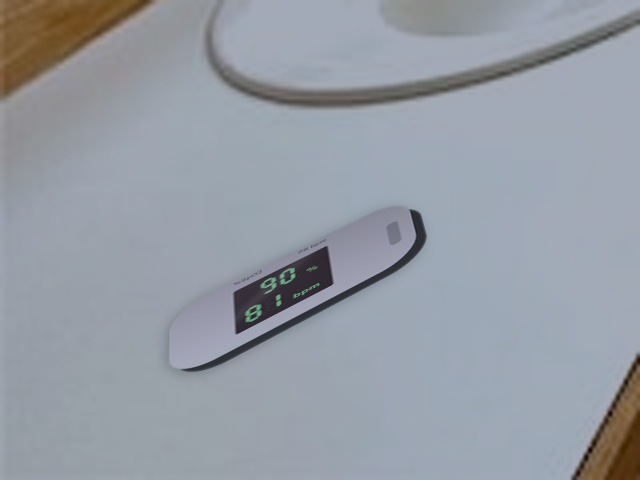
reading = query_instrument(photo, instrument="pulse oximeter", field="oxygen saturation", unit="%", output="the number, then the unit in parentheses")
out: 90 (%)
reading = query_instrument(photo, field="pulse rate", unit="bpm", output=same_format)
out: 81 (bpm)
